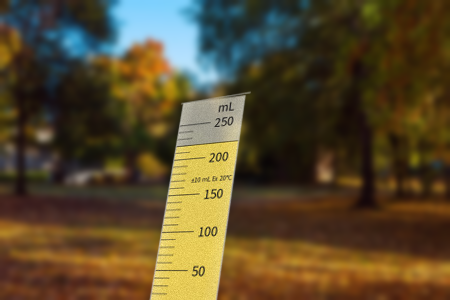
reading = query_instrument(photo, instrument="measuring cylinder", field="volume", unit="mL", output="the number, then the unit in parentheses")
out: 220 (mL)
